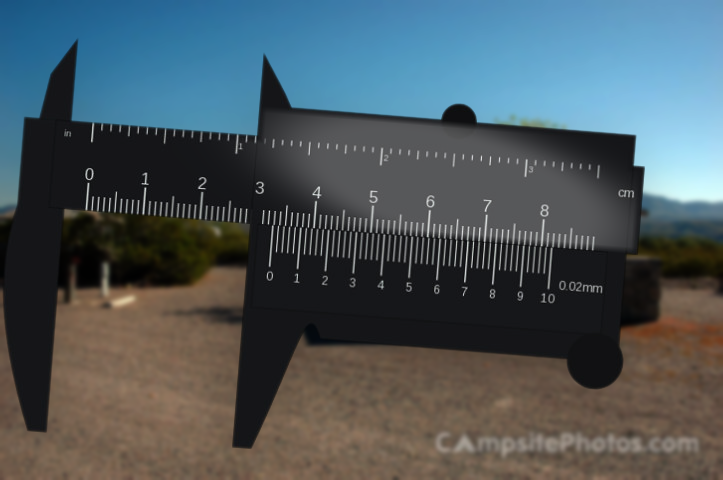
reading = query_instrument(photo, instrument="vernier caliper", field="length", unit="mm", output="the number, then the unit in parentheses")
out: 32.8 (mm)
